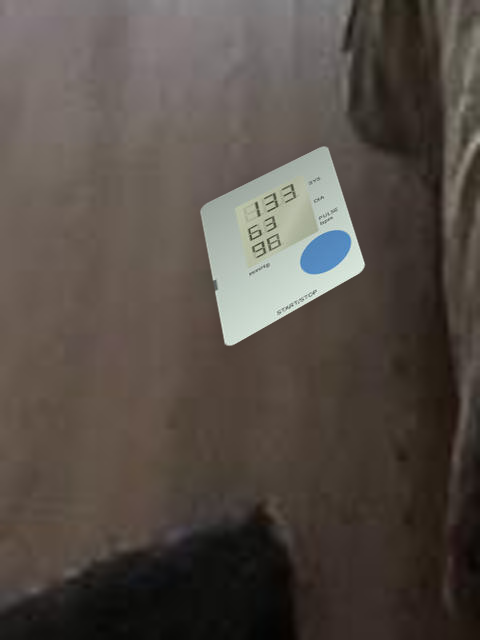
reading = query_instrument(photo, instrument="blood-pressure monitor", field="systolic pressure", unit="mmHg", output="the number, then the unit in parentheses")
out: 133 (mmHg)
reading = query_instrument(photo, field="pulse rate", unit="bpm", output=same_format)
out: 98 (bpm)
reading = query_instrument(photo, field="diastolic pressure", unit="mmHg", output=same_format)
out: 63 (mmHg)
